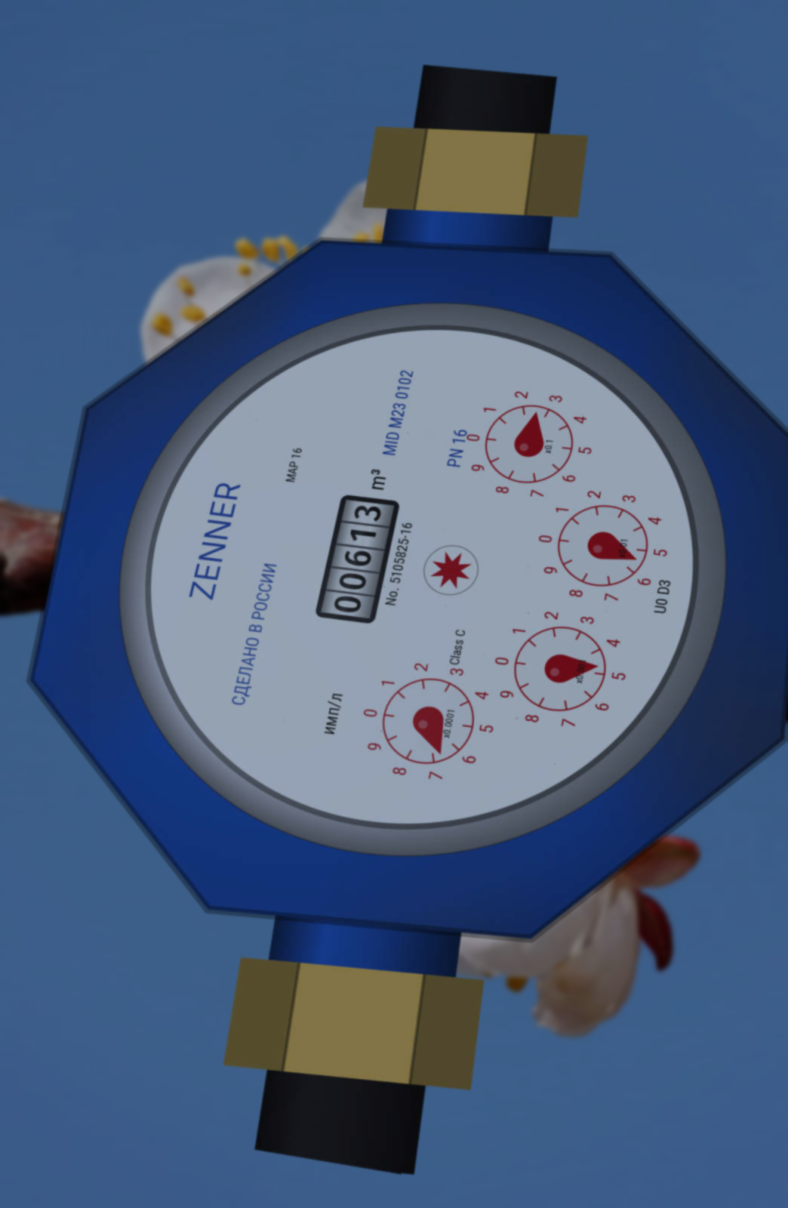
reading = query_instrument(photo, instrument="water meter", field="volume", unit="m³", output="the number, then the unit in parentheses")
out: 613.2546 (m³)
